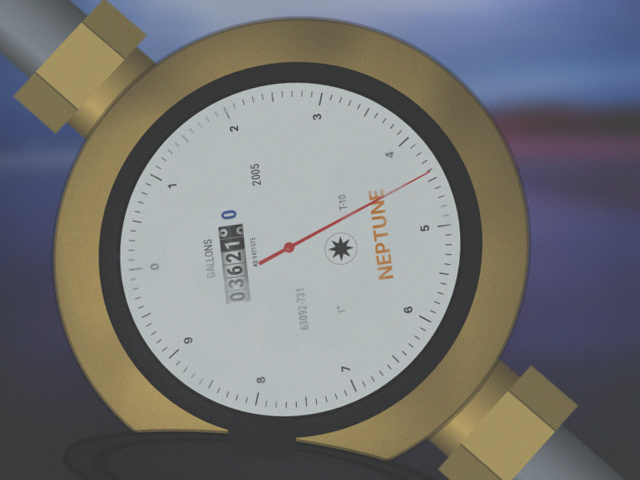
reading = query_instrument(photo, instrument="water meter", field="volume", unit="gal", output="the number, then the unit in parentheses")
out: 362184.4 (gal)
